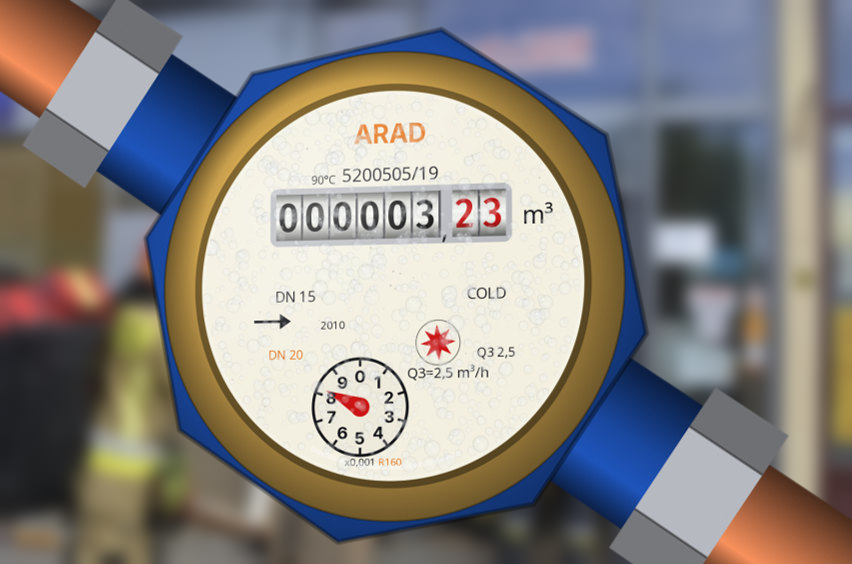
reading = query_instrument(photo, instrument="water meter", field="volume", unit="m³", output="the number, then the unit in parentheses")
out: 3.238 (m³)
